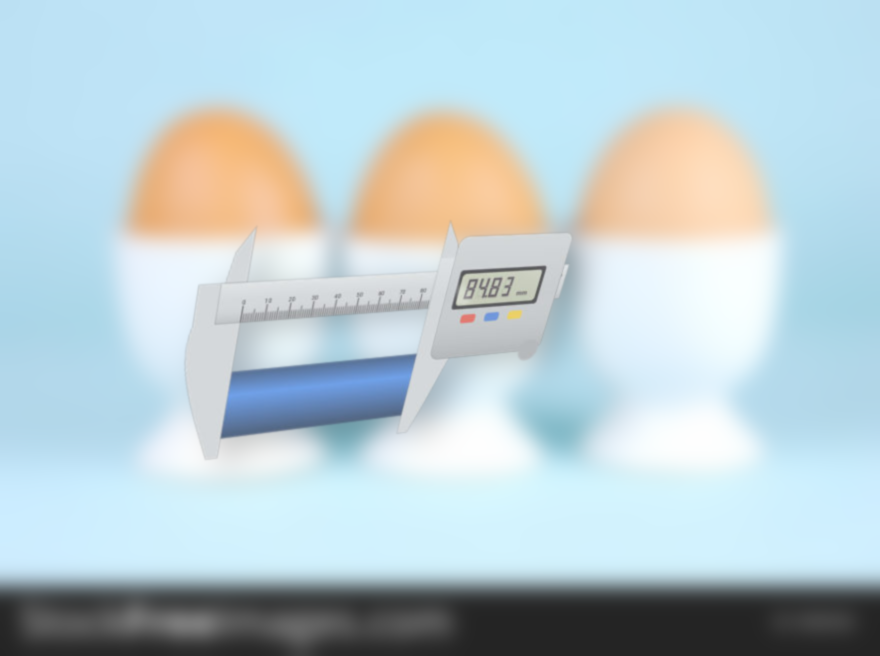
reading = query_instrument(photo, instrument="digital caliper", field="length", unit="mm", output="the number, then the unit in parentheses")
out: 84.83 (mm)
